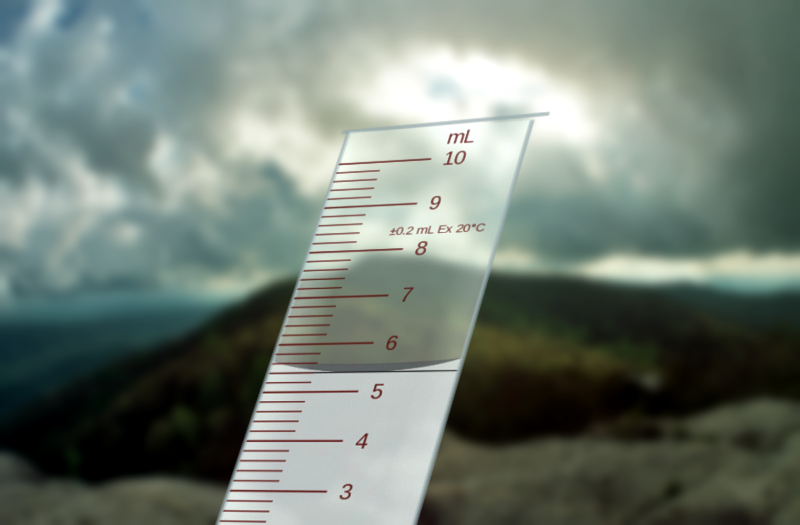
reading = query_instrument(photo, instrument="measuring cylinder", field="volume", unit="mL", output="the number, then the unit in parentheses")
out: 5.4 (mL)
